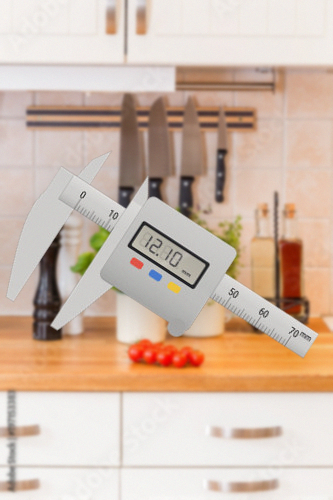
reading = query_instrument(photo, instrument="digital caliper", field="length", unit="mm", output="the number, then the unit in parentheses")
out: 12.10 (mm)
